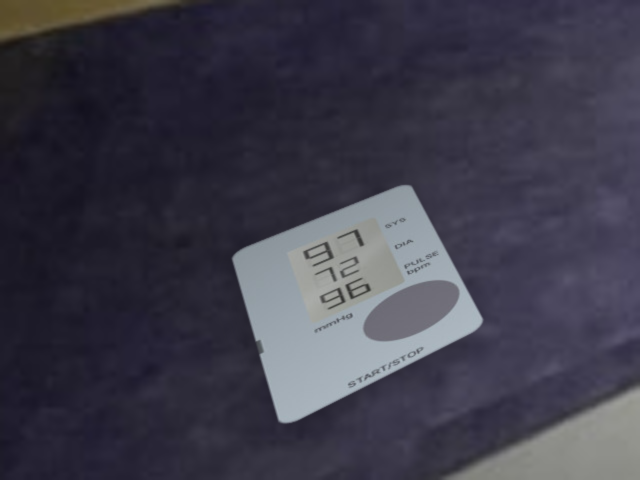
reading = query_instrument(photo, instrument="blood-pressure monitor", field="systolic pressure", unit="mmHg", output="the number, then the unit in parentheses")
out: 97 (mmHg)
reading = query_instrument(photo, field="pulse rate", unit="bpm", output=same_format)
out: 96 (bpm)
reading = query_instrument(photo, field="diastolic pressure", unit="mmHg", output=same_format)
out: 72 (mmHg)
